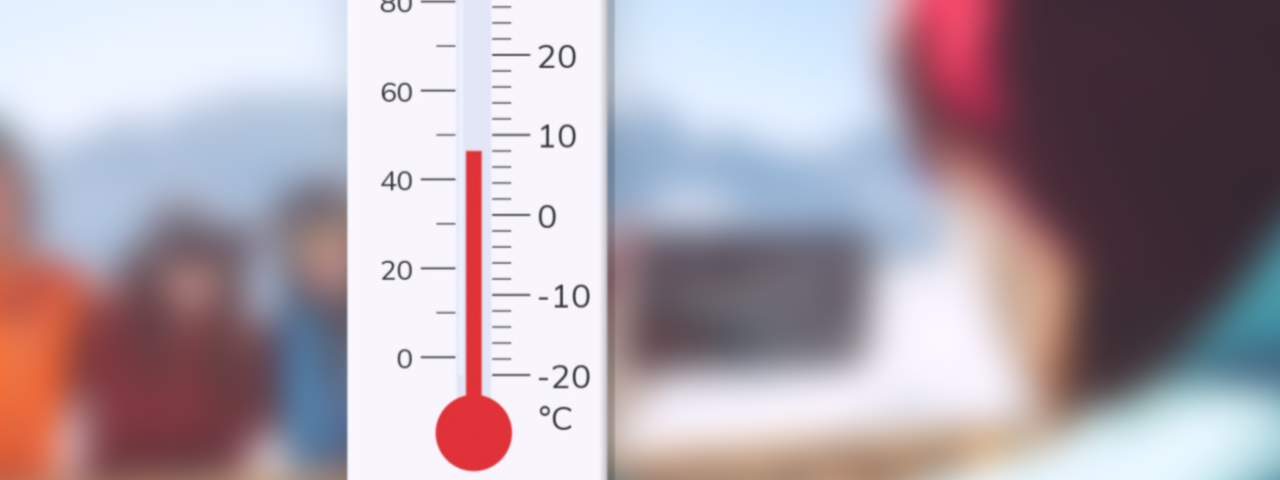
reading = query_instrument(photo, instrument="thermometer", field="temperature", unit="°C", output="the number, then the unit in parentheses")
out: 8 (°C)
